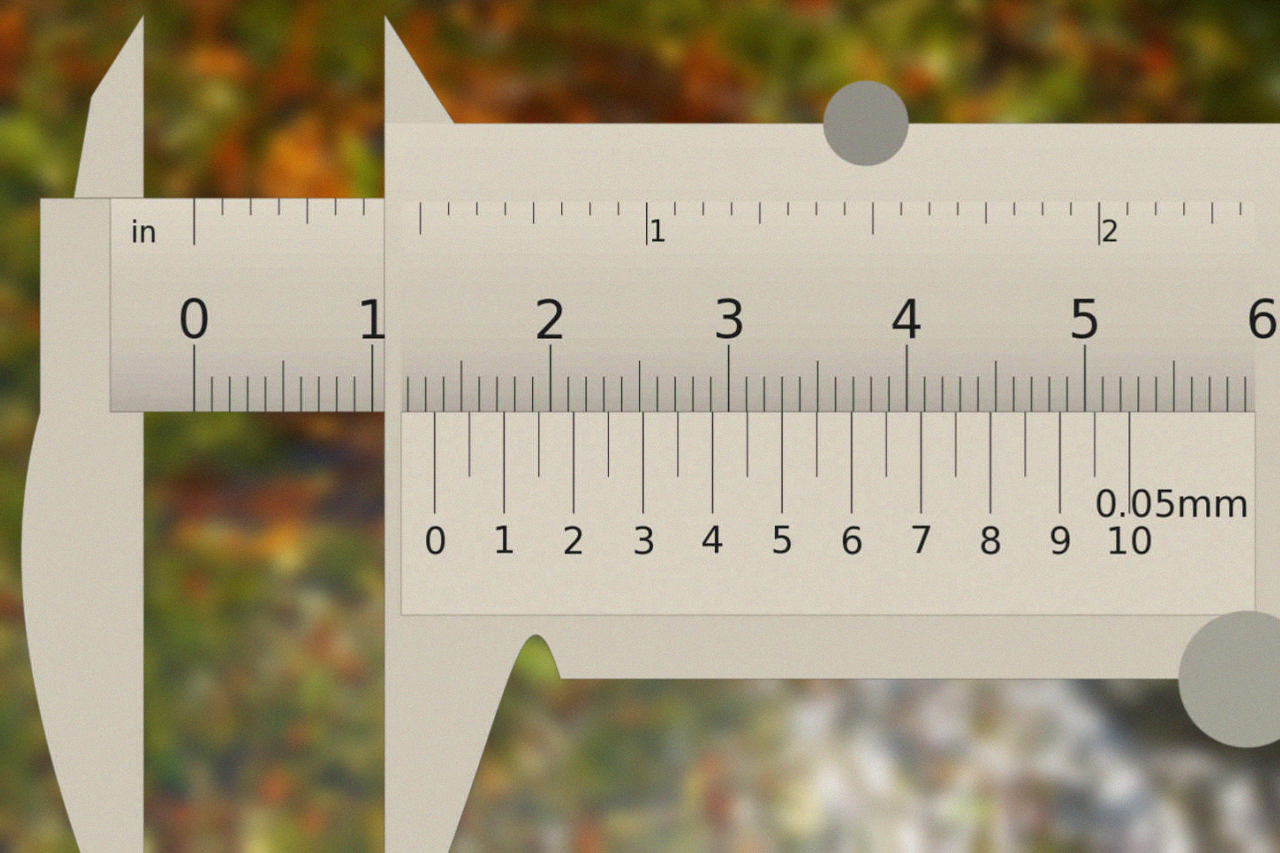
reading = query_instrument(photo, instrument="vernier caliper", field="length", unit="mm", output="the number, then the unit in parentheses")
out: 13.5 (mm)
